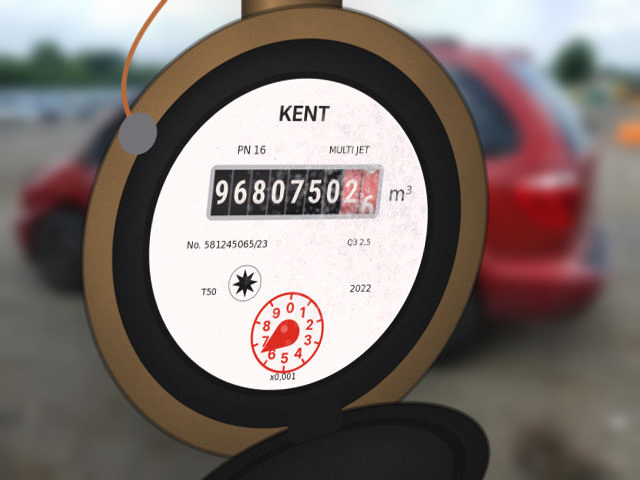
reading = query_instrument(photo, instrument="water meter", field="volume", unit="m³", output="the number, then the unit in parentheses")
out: 9680750.256 (m³)
